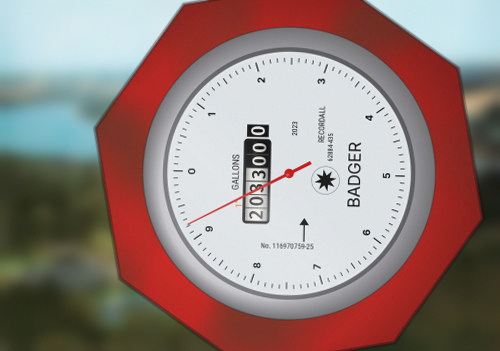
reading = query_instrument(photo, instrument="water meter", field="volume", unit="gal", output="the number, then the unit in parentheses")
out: 2032999.2 (gal)
